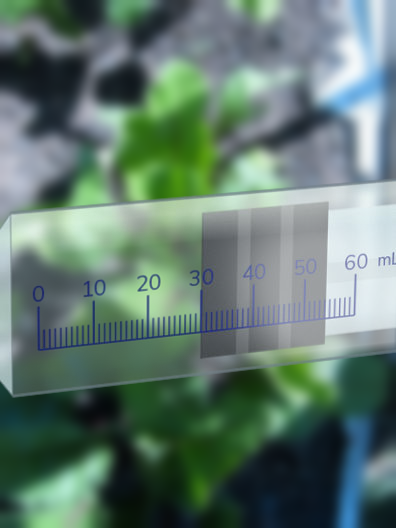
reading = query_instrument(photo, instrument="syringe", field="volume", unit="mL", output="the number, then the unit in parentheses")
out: 30 (mL)
